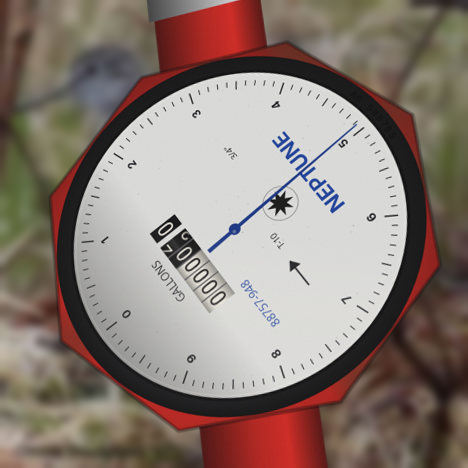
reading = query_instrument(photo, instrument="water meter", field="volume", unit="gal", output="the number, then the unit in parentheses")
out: 24.9 (gal)
